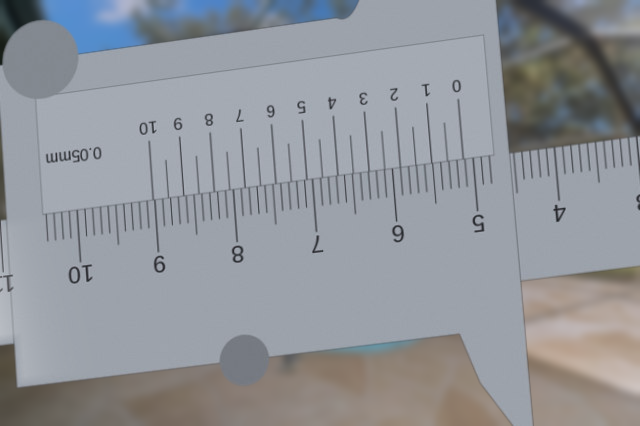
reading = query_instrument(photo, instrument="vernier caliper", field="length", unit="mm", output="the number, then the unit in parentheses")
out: 51.2 (mm)
